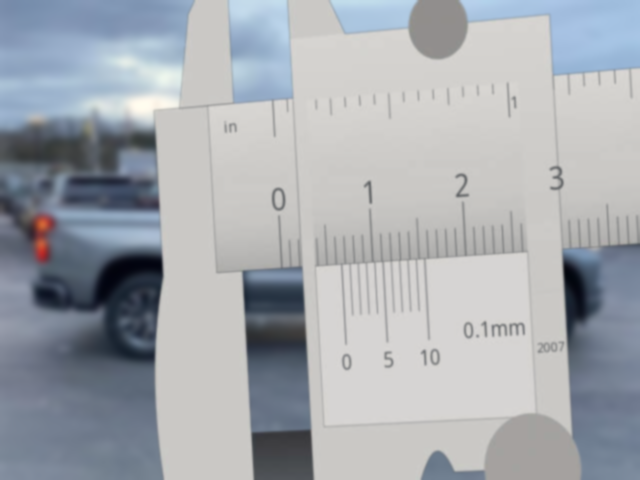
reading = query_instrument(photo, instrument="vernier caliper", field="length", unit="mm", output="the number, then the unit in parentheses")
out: 6.6 (mm)
